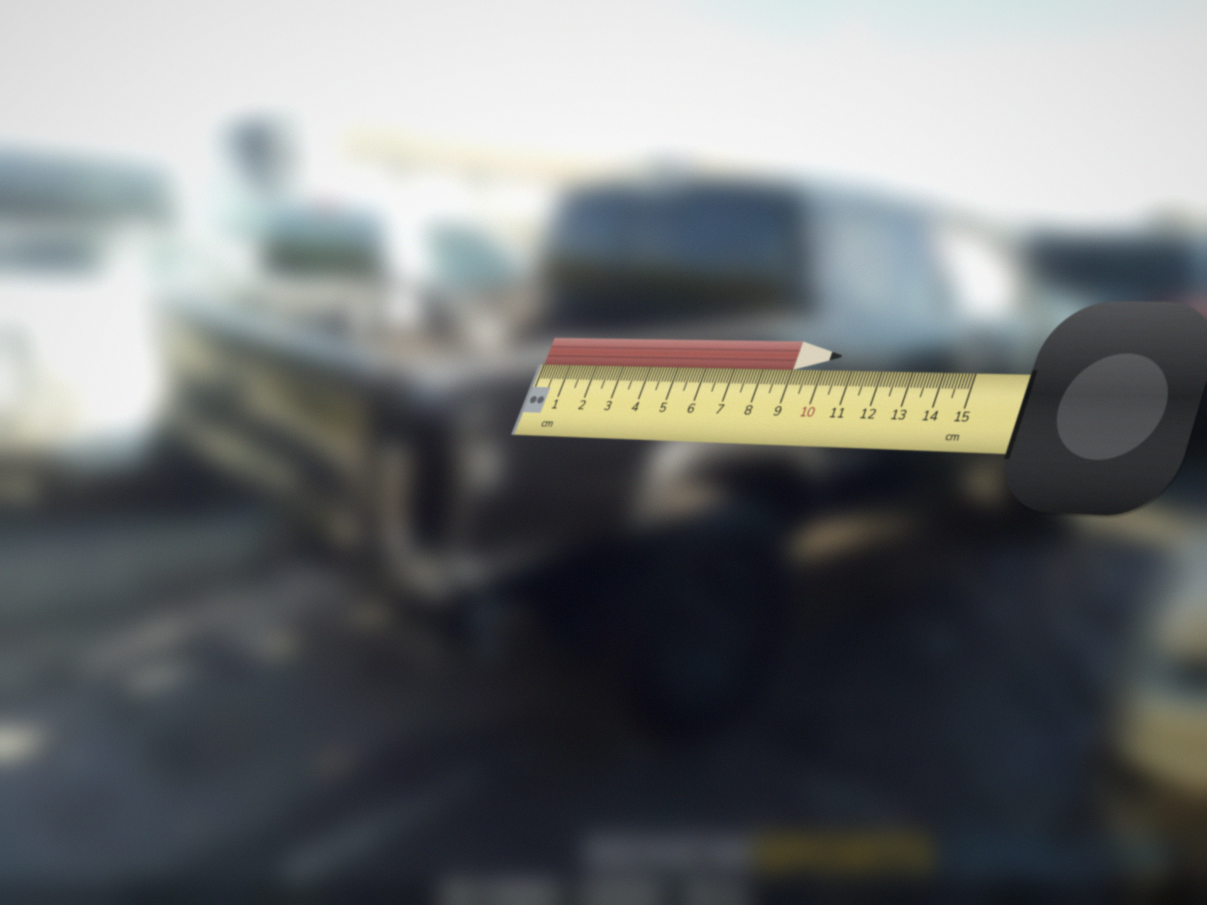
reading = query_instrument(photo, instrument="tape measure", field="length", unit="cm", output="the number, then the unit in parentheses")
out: 10.5 (cm)
